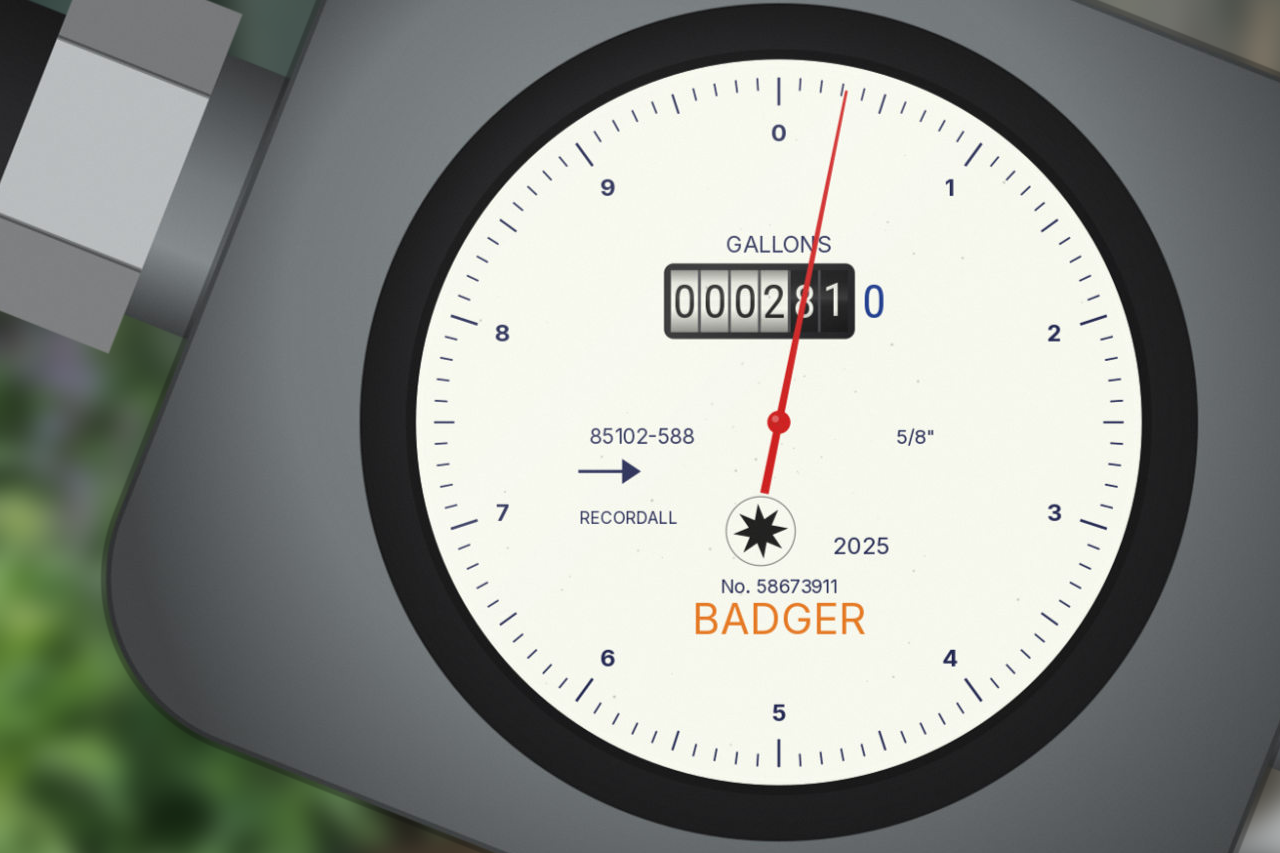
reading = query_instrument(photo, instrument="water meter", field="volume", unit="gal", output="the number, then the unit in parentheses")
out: 2810.3 (gal)
